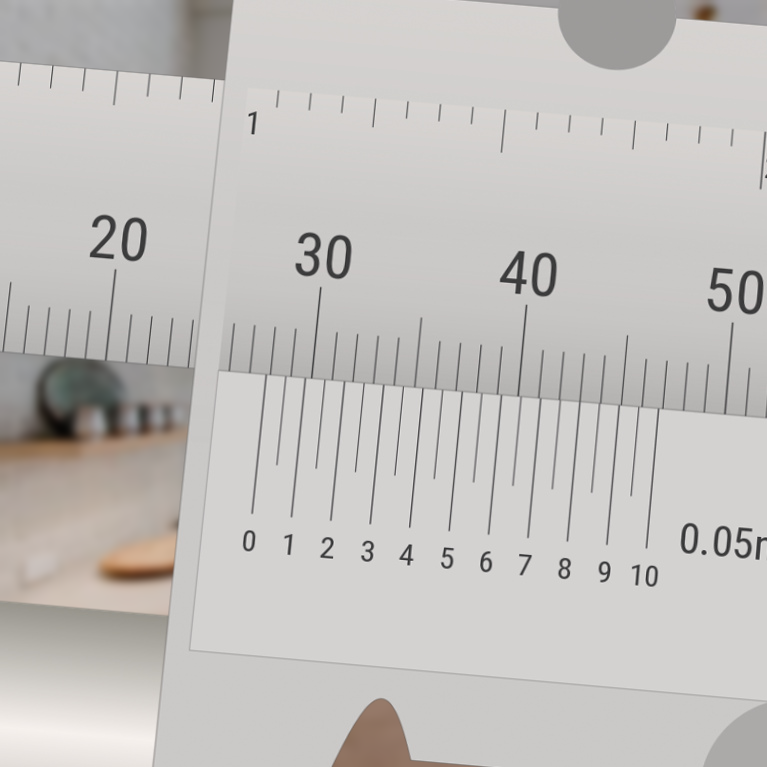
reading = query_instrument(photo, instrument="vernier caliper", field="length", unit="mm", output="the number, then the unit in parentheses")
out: 27.8 (mm)
